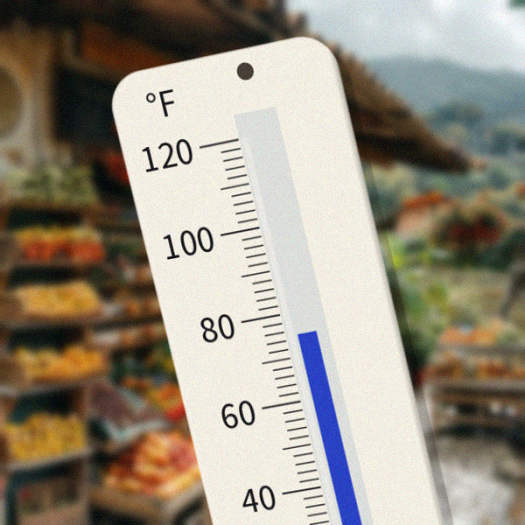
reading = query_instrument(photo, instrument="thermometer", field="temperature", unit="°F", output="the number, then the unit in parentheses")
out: 75 (°F)
